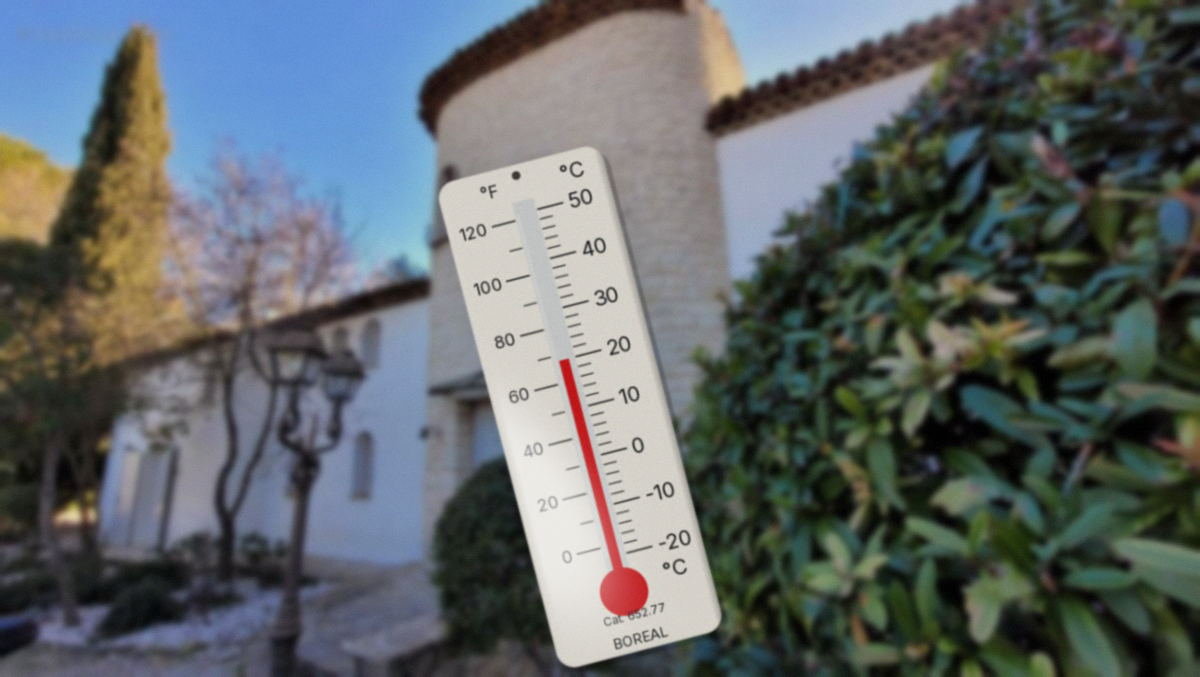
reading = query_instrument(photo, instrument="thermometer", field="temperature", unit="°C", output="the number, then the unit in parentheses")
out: 20 (°C)
